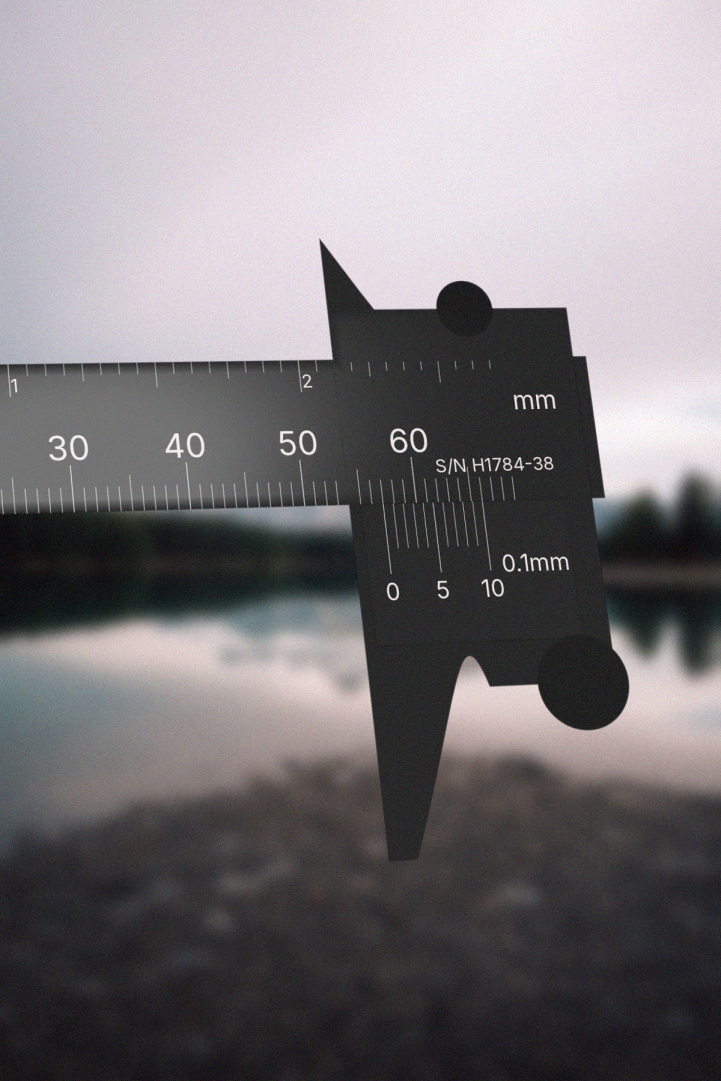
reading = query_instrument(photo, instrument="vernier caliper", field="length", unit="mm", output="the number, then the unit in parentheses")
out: 57.0 (mm)
